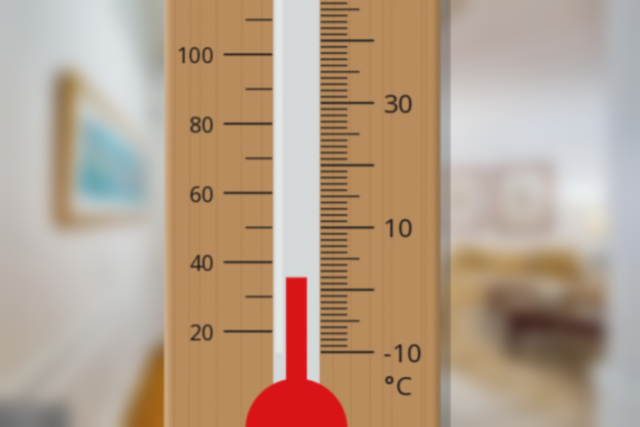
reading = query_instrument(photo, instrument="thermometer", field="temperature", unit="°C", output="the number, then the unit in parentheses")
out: 2 (°C)
